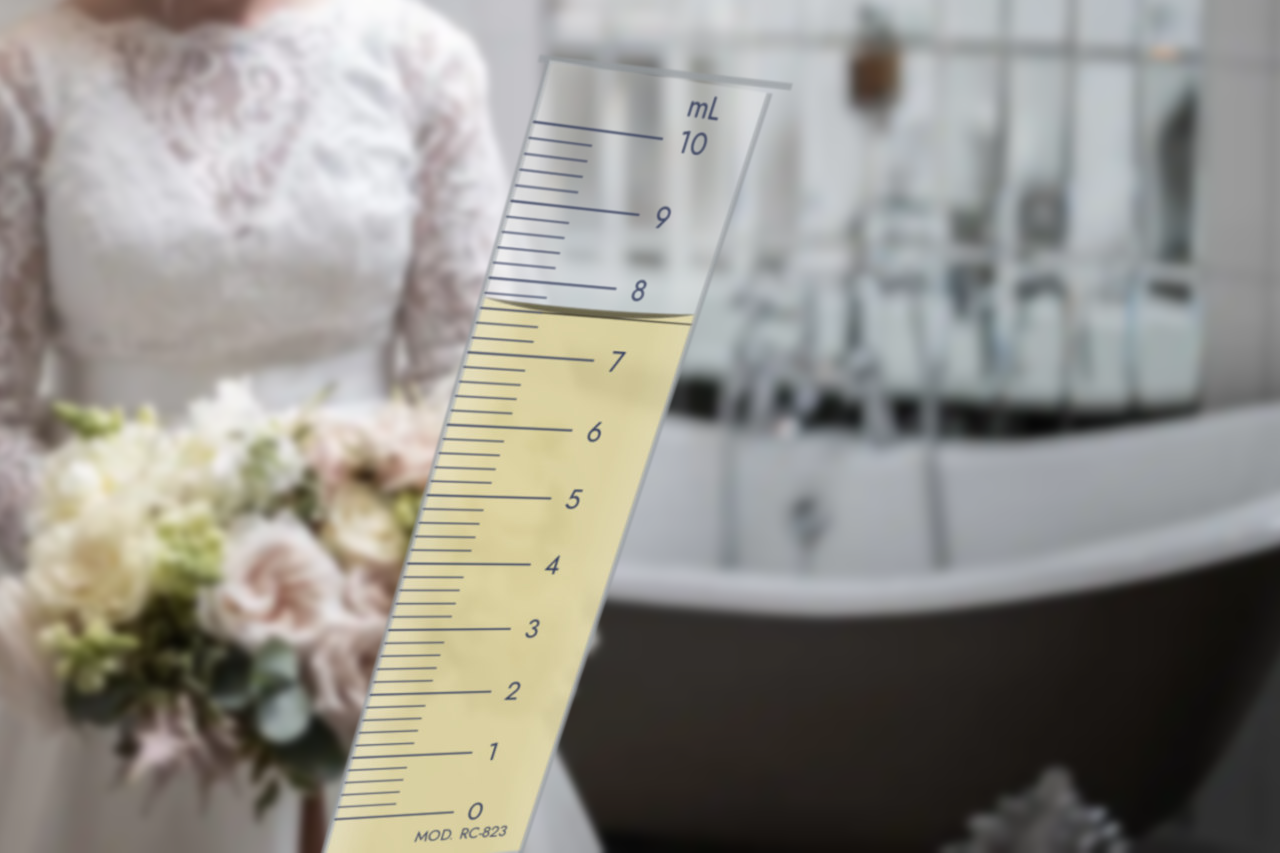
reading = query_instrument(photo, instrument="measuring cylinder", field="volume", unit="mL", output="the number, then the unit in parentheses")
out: 7.6 (mL)
